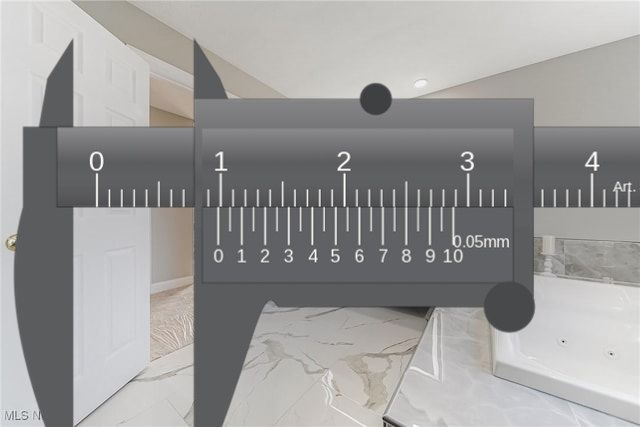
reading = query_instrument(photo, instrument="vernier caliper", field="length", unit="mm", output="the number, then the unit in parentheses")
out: 9.8 (mm)
